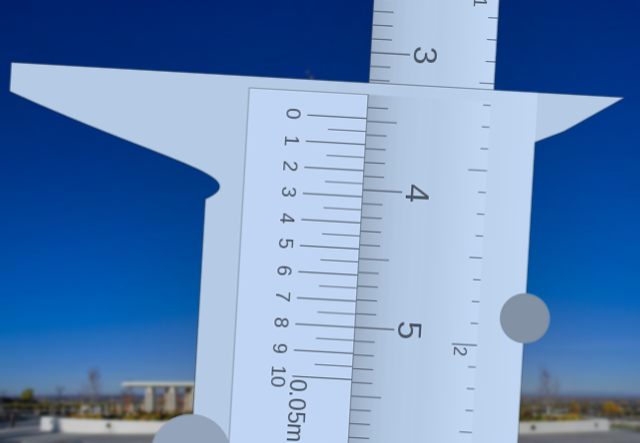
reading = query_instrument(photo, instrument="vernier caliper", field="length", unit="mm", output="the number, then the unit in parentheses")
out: 34.8 (mm)
